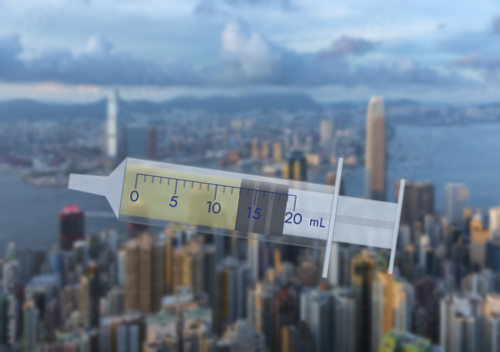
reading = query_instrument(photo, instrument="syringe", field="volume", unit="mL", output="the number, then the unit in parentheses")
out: 13 (mL)
